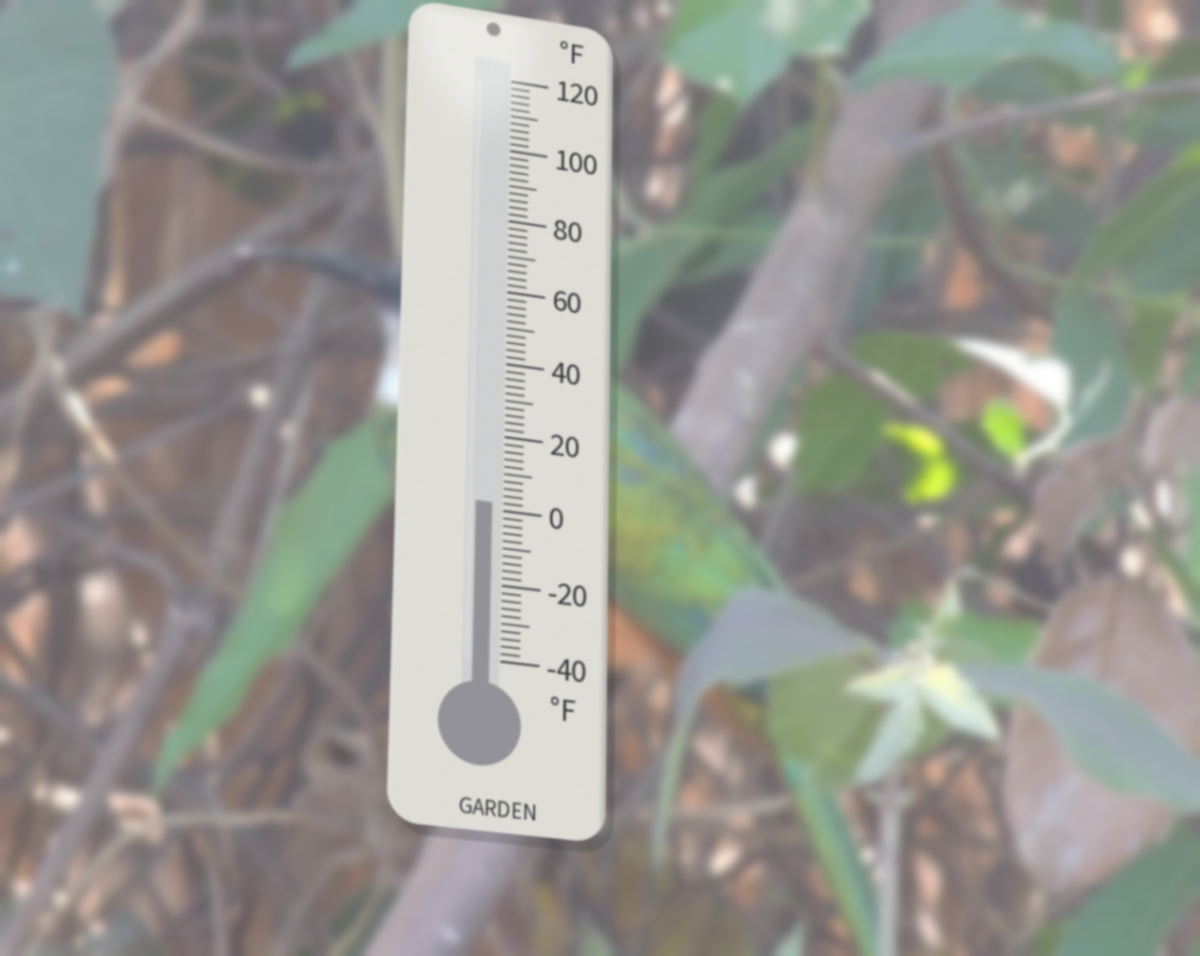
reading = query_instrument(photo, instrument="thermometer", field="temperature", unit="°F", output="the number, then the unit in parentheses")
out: 2 (°F)
